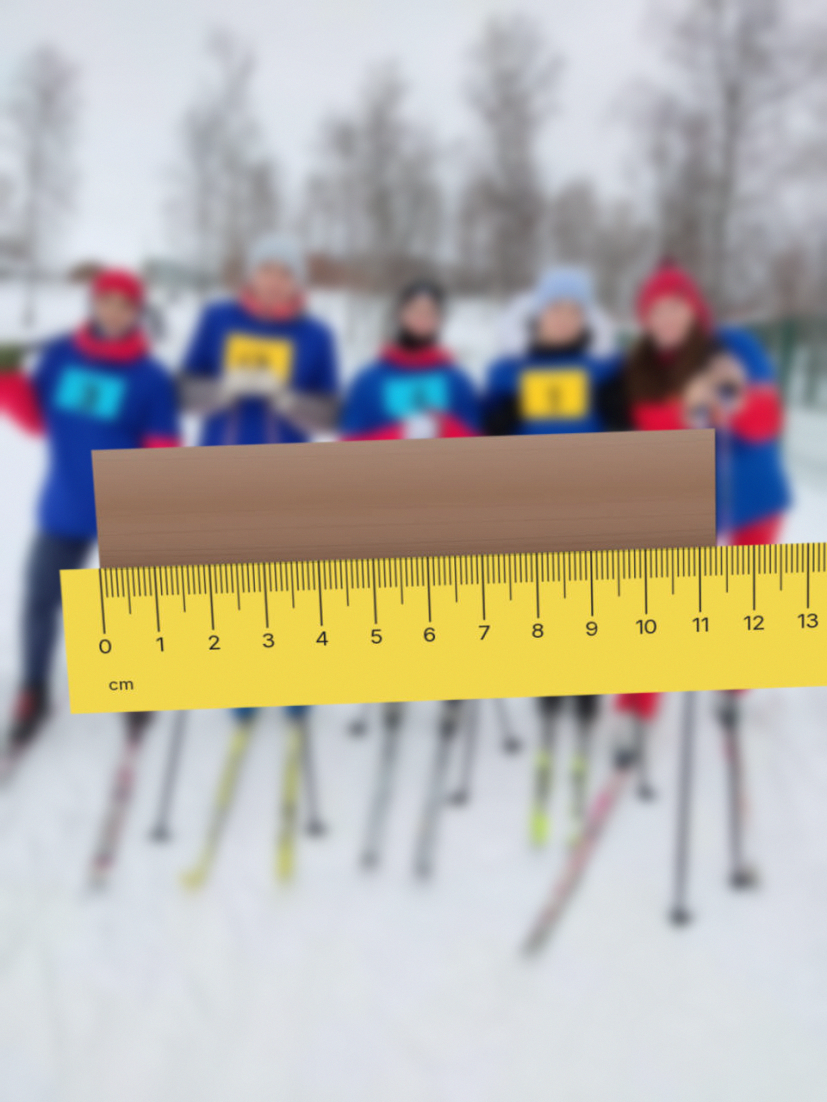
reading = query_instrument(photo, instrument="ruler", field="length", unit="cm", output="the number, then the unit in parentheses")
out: 11.3 (cm)
